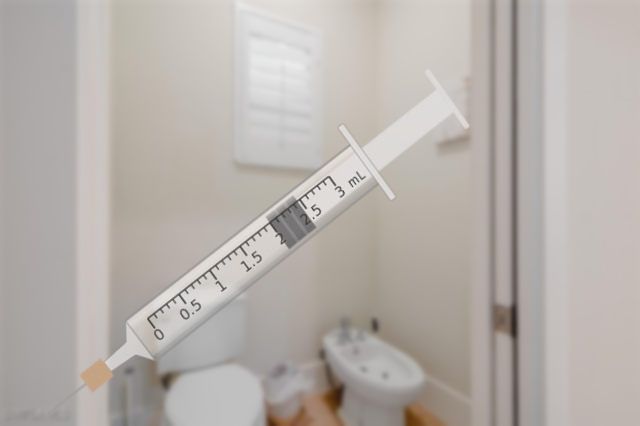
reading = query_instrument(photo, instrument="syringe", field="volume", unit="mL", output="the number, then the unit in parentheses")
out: 2 (mL)
